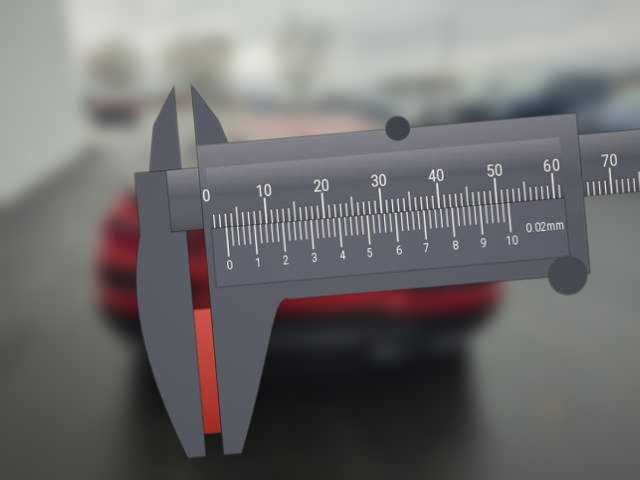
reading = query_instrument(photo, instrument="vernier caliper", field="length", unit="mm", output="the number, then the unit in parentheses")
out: 3.0 (mm)
